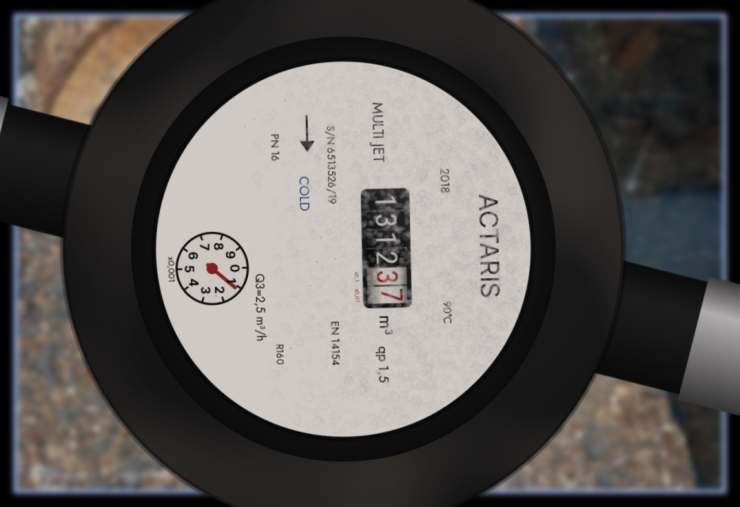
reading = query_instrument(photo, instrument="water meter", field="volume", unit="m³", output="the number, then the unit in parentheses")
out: 1312.371 (m³)
